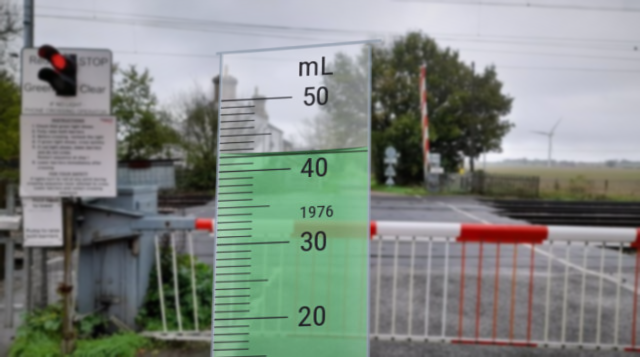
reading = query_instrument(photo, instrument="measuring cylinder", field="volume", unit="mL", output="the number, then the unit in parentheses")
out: 42 (mL)
